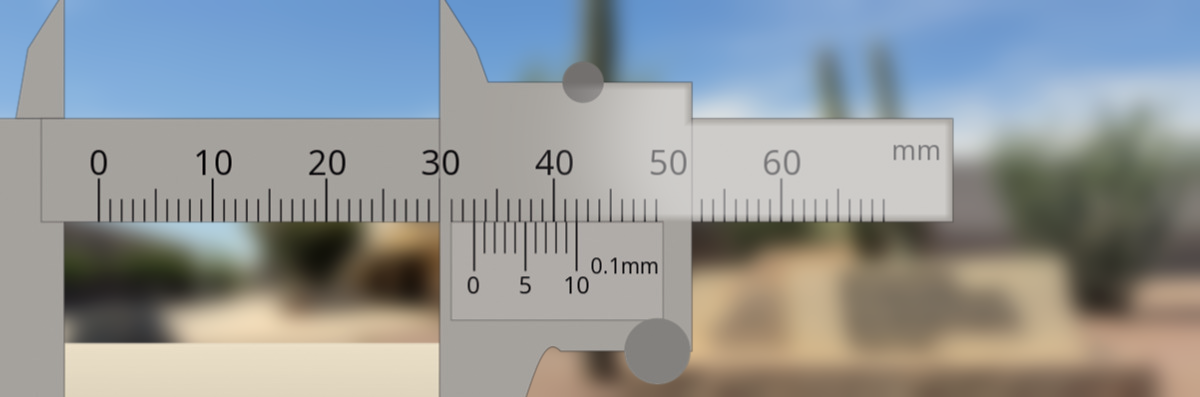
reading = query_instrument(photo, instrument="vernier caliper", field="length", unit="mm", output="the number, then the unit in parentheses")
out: 33.0 (mm)
